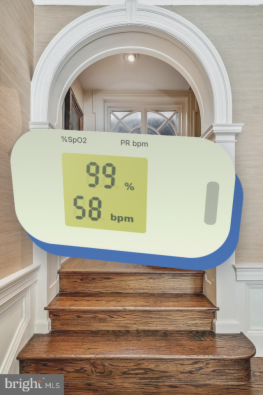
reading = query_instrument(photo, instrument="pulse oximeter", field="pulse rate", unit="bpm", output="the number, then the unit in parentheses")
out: 58 (bpm)
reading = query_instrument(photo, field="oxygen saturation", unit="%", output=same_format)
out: 99 (%)
